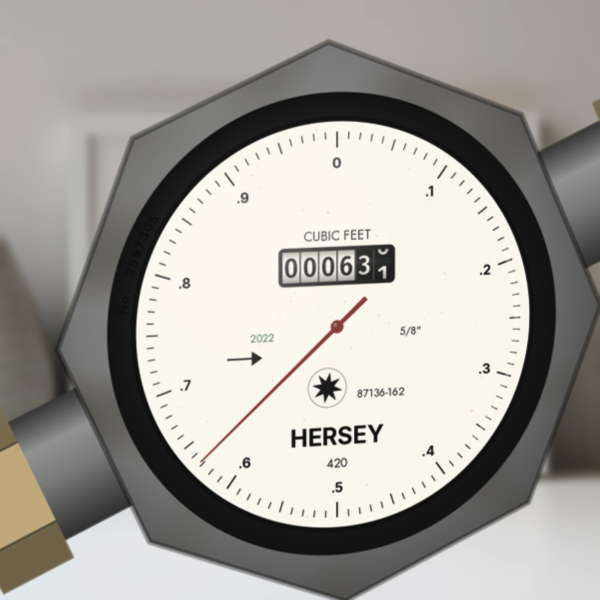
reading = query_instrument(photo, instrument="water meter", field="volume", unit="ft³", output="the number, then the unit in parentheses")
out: 630.63 (ft³)
